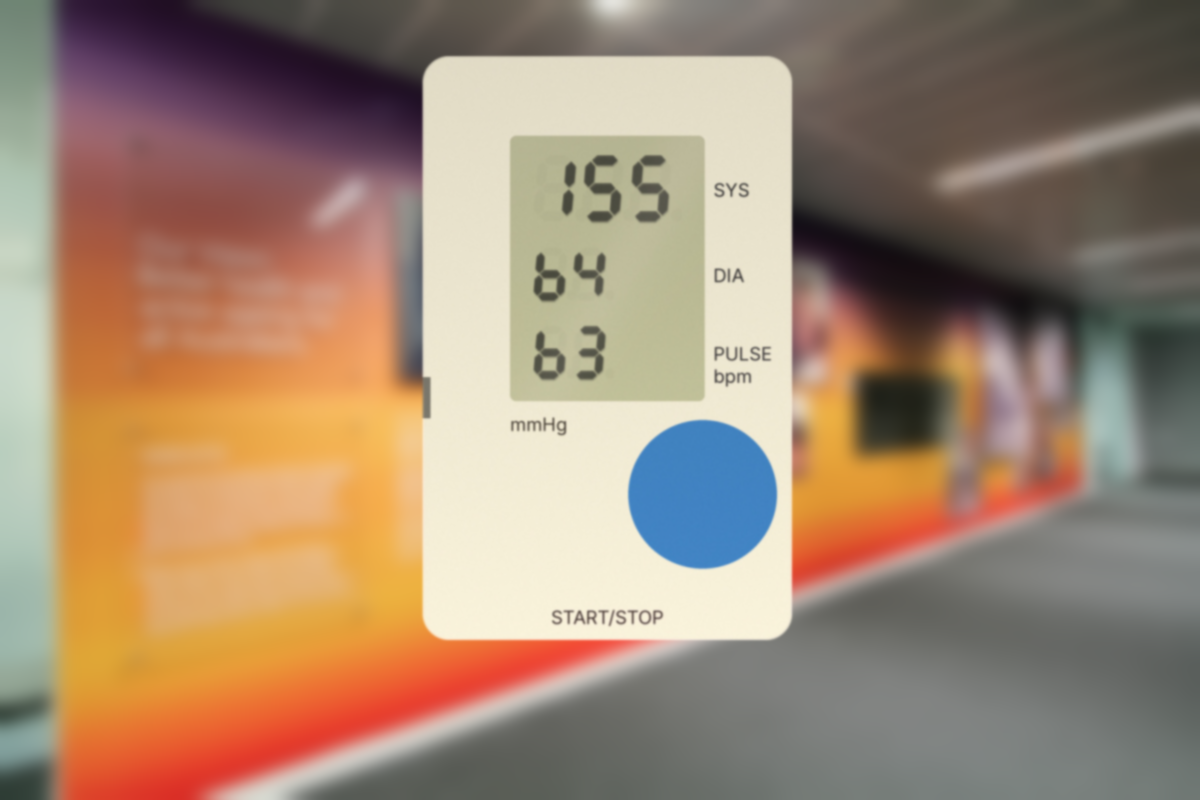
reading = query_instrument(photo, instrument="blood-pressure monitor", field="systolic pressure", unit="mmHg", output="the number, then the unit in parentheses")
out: 155 (mmHg)
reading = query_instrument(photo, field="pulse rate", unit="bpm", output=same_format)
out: 63 (bpm)
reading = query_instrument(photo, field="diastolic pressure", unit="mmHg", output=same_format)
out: 64 (mmHg)
